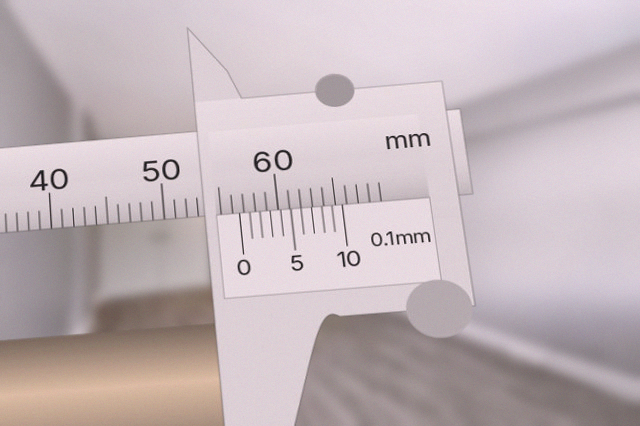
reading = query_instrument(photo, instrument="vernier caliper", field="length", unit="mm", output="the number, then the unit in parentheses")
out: 56.6 (mm)
